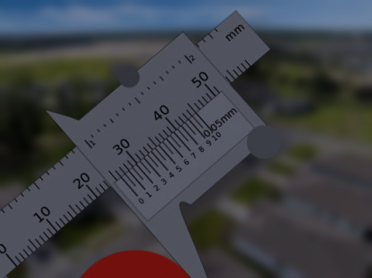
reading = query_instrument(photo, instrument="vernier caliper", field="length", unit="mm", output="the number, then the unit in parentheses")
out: 26.0 (mm)
